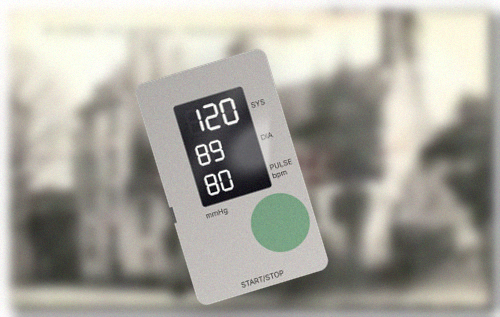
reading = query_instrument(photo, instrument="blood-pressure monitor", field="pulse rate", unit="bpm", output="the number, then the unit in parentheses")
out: 80 (bpm)
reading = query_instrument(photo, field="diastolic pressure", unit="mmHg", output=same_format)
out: 89 (mmHg)
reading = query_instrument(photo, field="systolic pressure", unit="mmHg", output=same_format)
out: 120 (mmHg)
